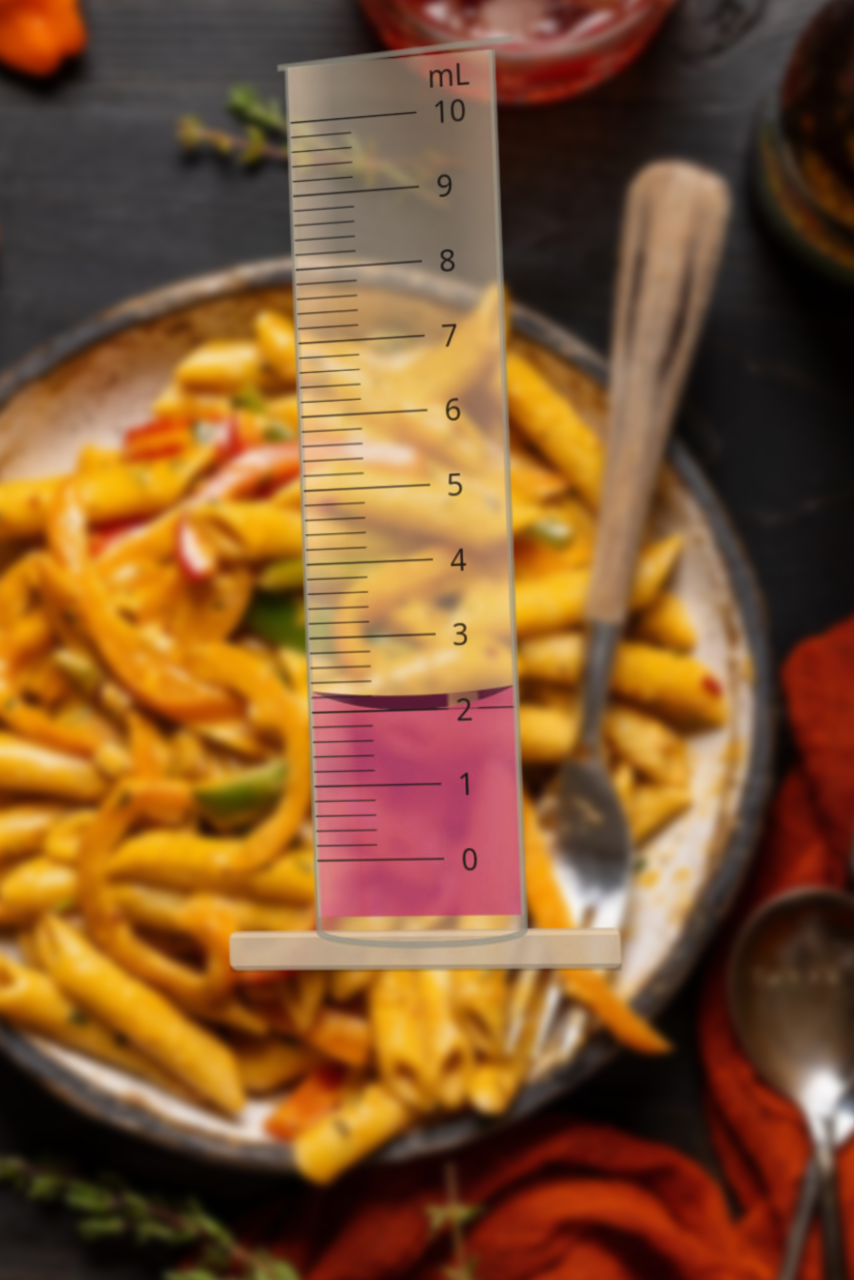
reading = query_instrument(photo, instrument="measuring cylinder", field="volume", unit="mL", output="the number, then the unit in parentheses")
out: 2 (mL)
